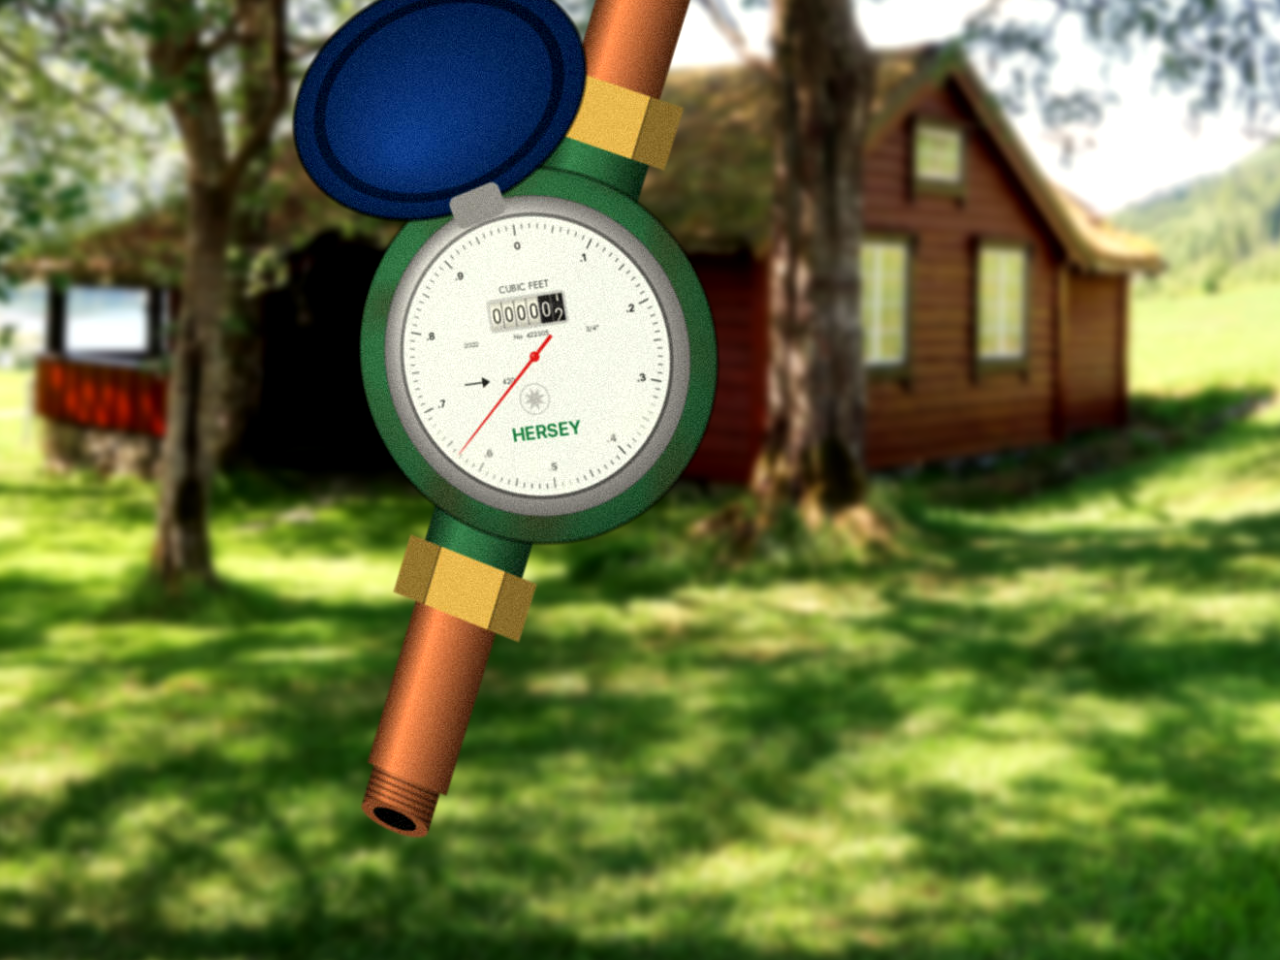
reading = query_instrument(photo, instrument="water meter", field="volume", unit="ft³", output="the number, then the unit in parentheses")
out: 1.63 (ft³)
